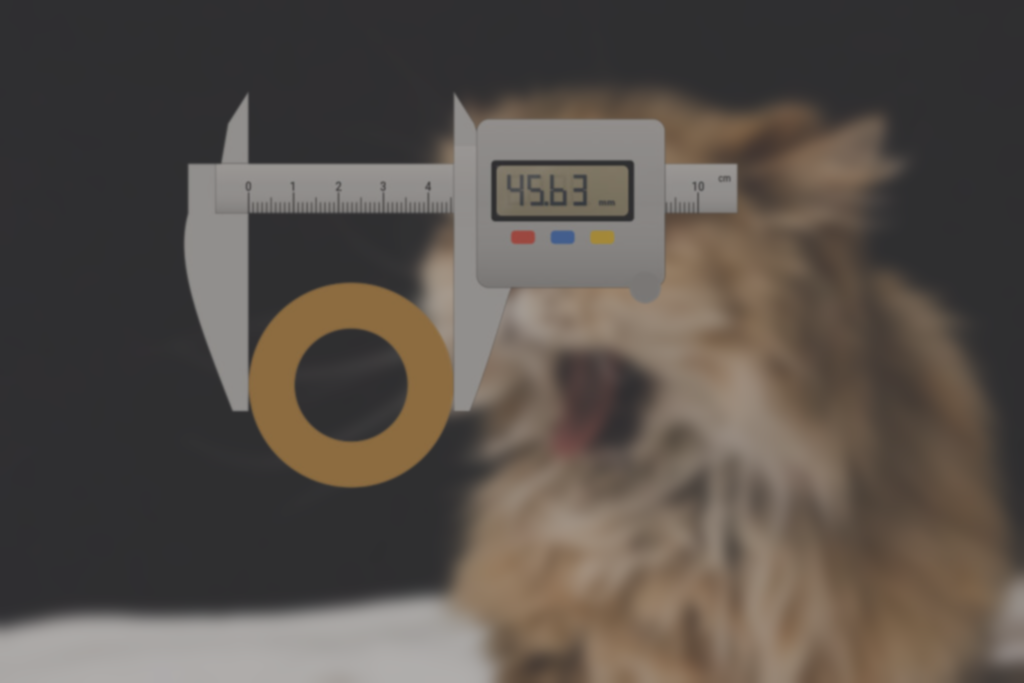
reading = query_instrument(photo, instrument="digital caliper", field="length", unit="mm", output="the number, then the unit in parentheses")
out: 45.63 (mm)
